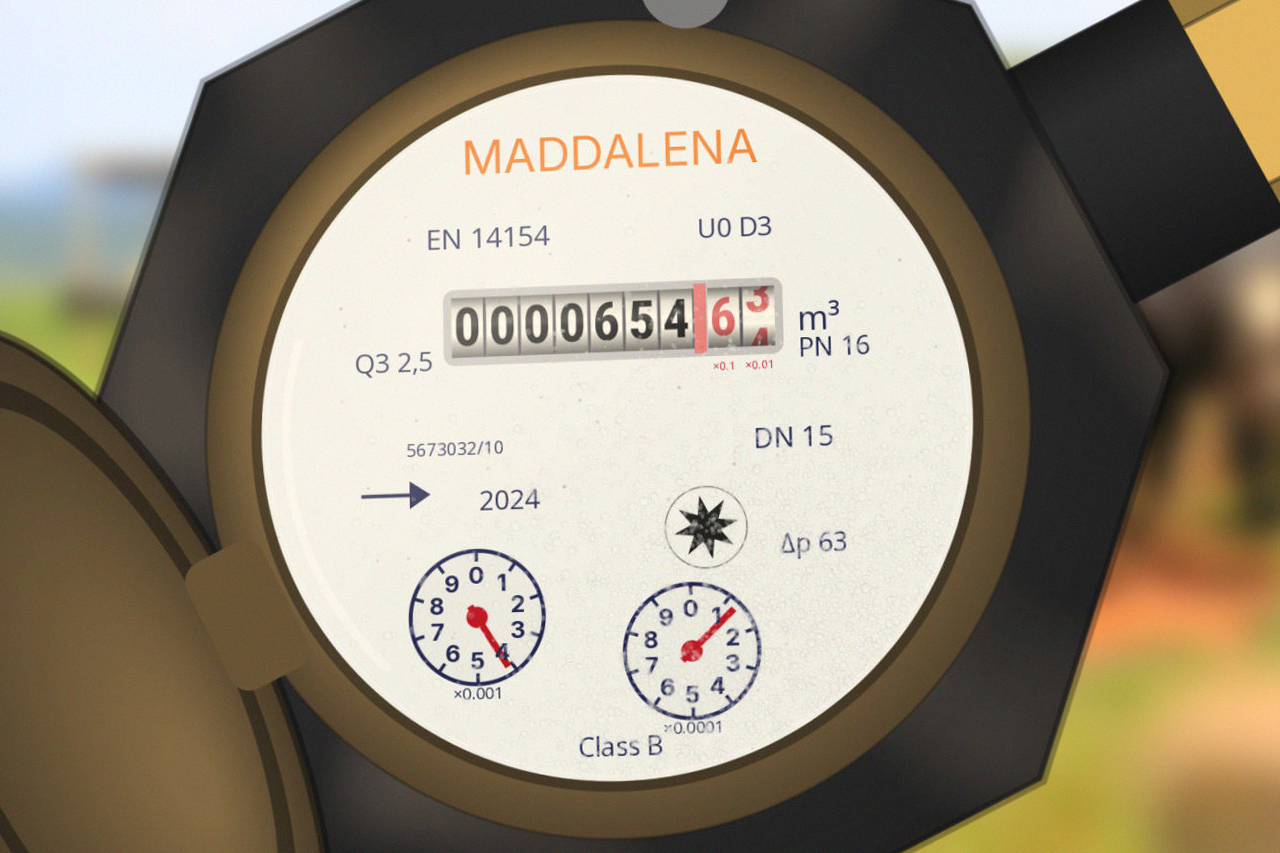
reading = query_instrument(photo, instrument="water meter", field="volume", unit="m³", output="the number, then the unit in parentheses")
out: 654.6341 (m³)
